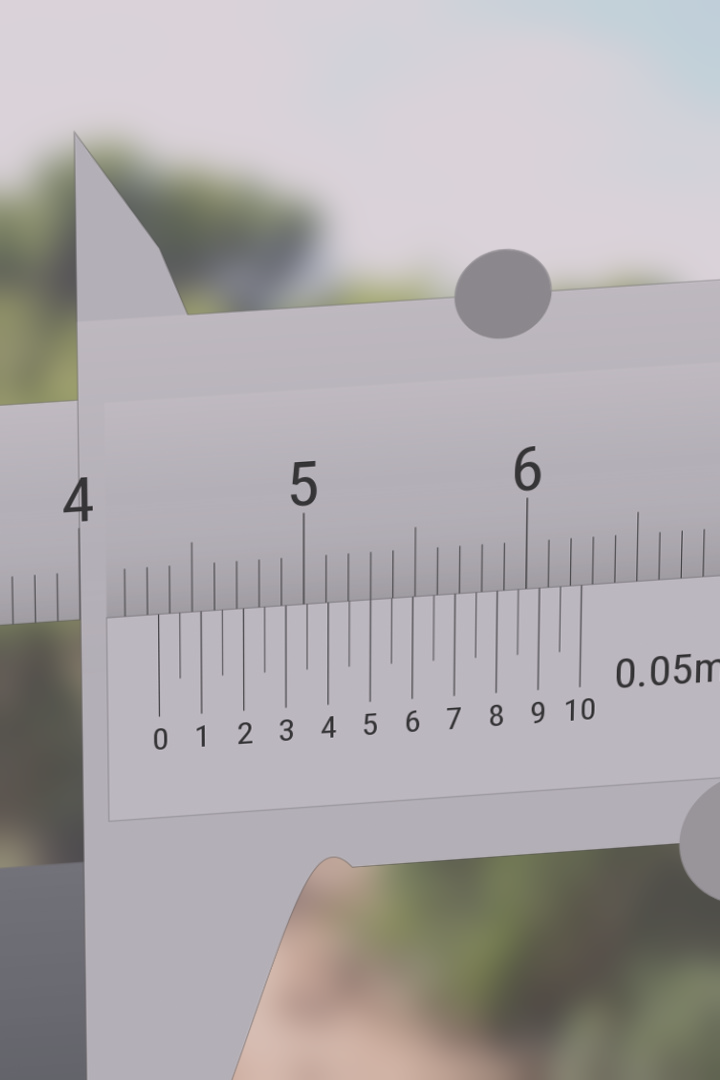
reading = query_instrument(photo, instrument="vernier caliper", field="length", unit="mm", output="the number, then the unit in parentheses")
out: 43.5 (mm)
